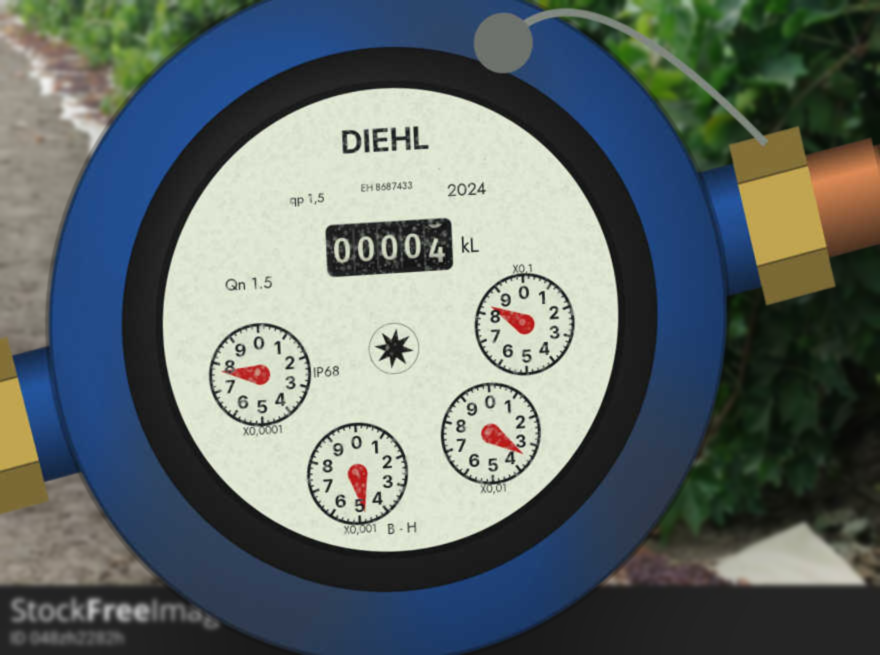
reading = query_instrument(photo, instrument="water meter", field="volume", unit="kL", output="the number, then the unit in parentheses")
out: 3.8347 (kL)
